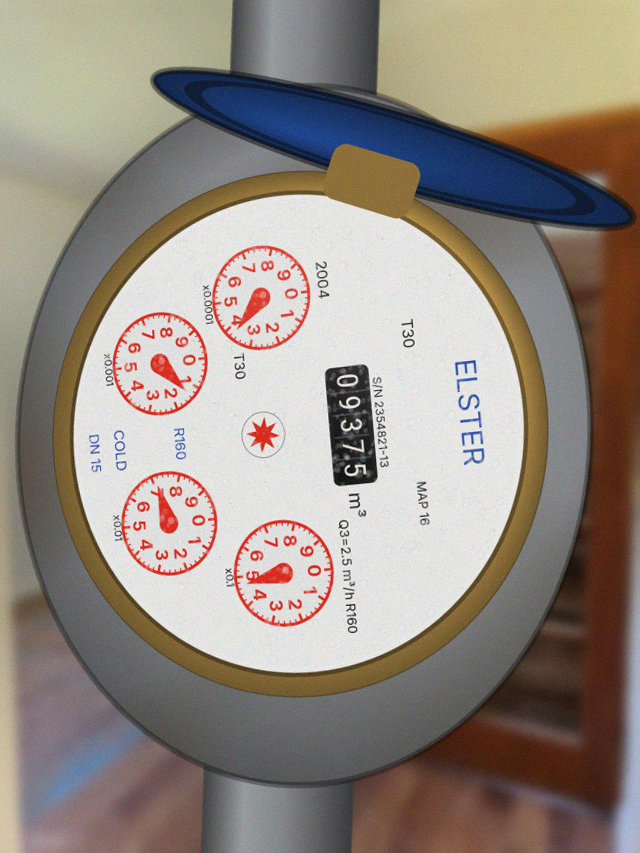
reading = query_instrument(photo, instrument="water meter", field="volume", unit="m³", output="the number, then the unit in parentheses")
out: 9375.4713 (m³)
